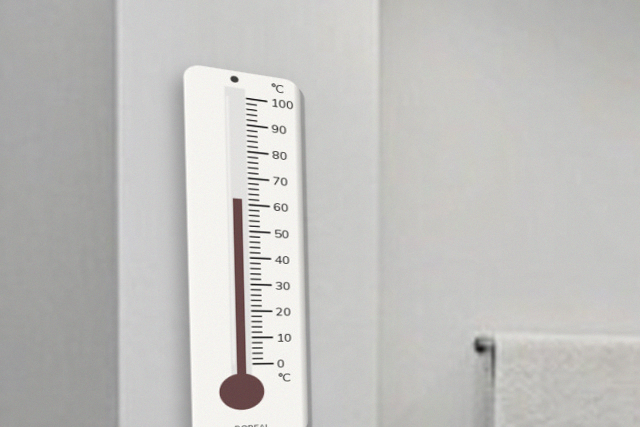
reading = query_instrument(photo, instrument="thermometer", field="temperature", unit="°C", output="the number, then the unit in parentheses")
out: 62 (°C)
